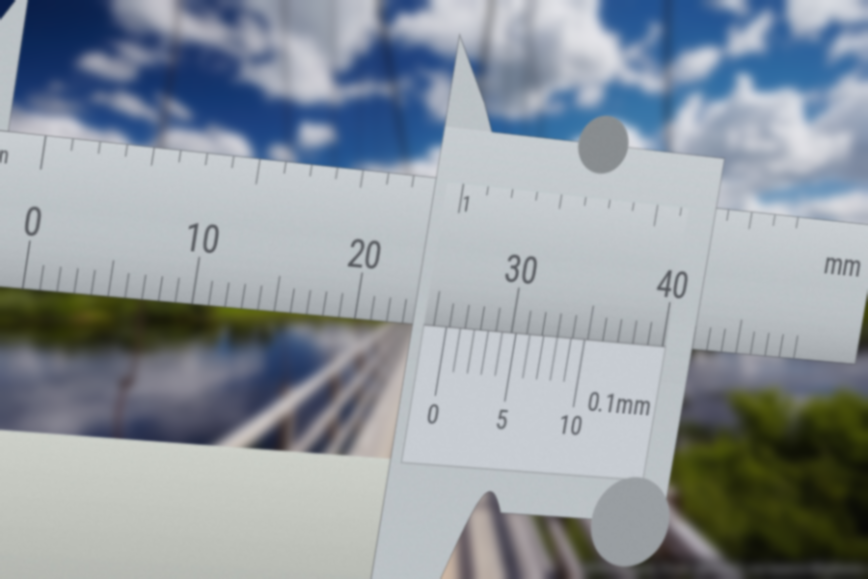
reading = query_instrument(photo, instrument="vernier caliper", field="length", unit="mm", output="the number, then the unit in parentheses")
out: 25.8 (mm)
